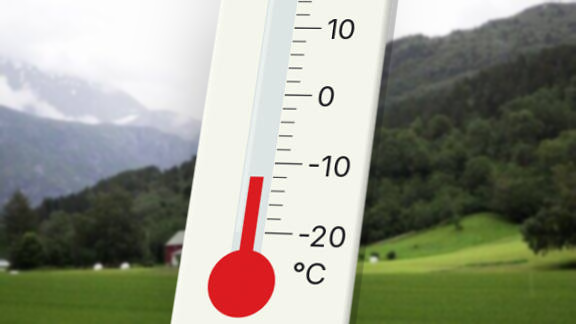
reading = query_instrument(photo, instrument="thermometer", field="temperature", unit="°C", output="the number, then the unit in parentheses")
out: -12 (°C)
